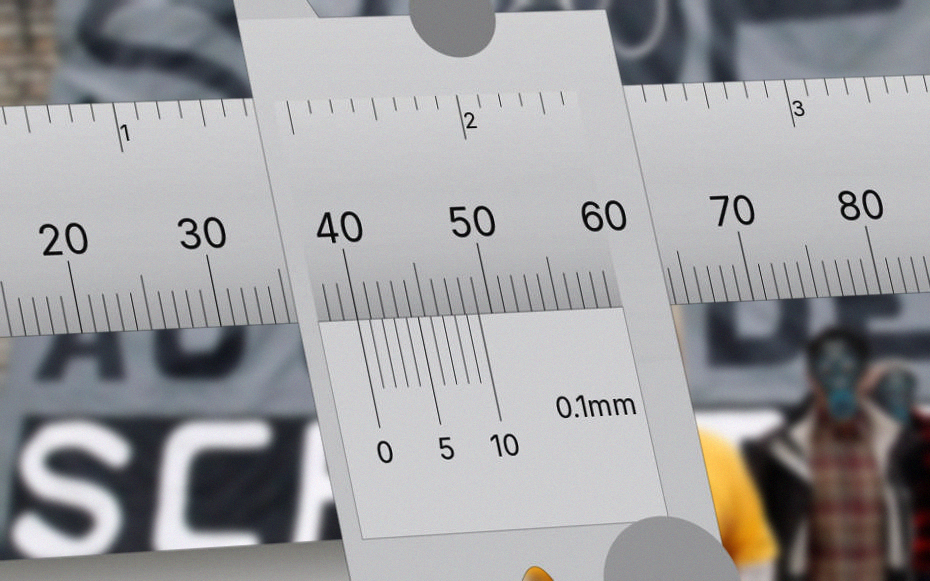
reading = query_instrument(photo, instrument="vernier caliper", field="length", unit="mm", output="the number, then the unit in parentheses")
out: 40.0 (mm)
